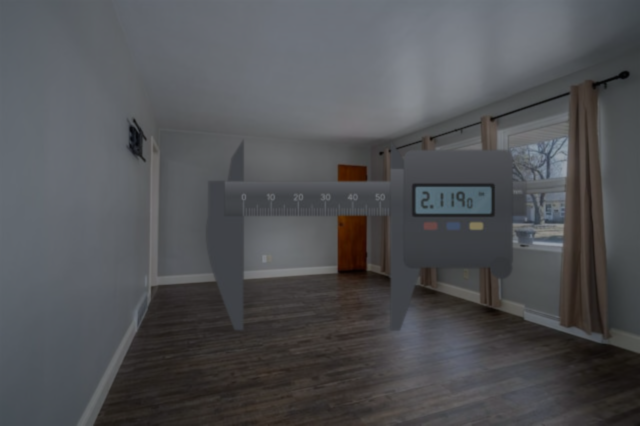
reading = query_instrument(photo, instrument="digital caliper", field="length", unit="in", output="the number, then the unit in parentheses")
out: 2.1190 (in)
